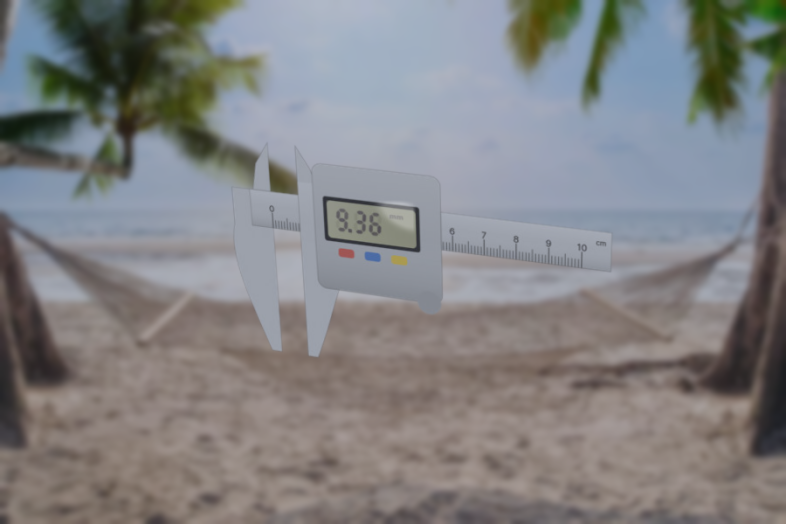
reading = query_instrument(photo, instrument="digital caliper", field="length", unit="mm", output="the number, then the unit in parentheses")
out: 9.36 (mm)
